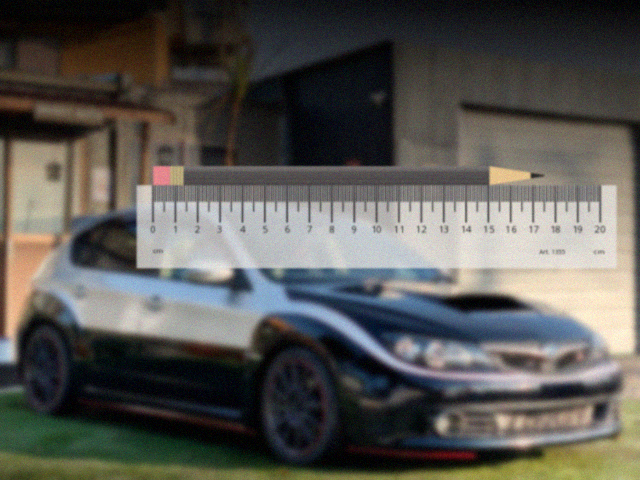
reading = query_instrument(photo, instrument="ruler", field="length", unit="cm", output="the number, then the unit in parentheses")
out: 17.5 (cm)
